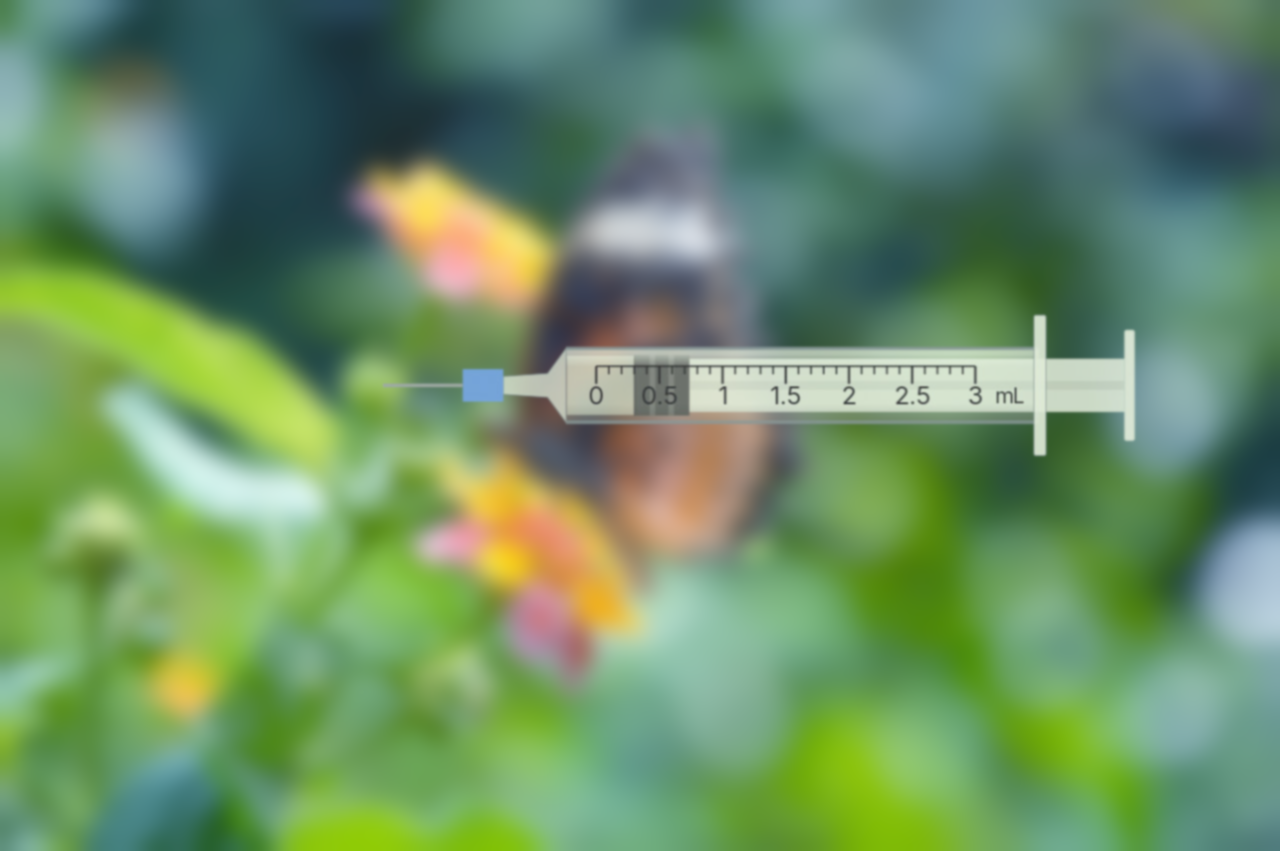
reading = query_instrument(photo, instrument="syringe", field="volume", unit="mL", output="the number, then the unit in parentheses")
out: 0.3 (mL)
